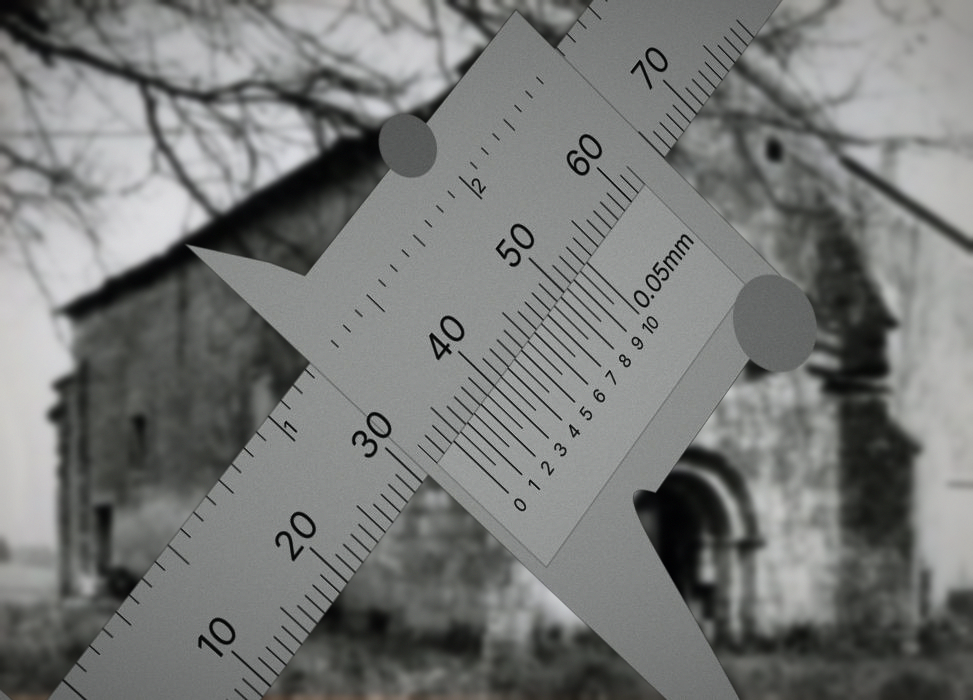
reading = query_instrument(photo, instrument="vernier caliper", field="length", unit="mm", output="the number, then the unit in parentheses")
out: 34.3 (mm)
